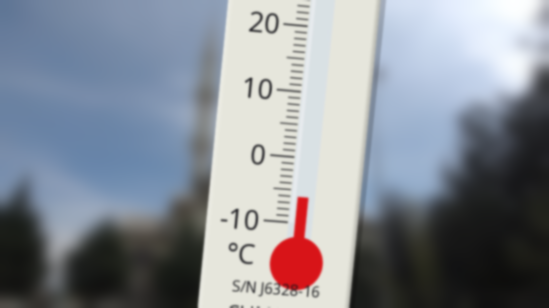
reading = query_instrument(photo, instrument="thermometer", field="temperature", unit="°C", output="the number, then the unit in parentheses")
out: -6 (°C)
